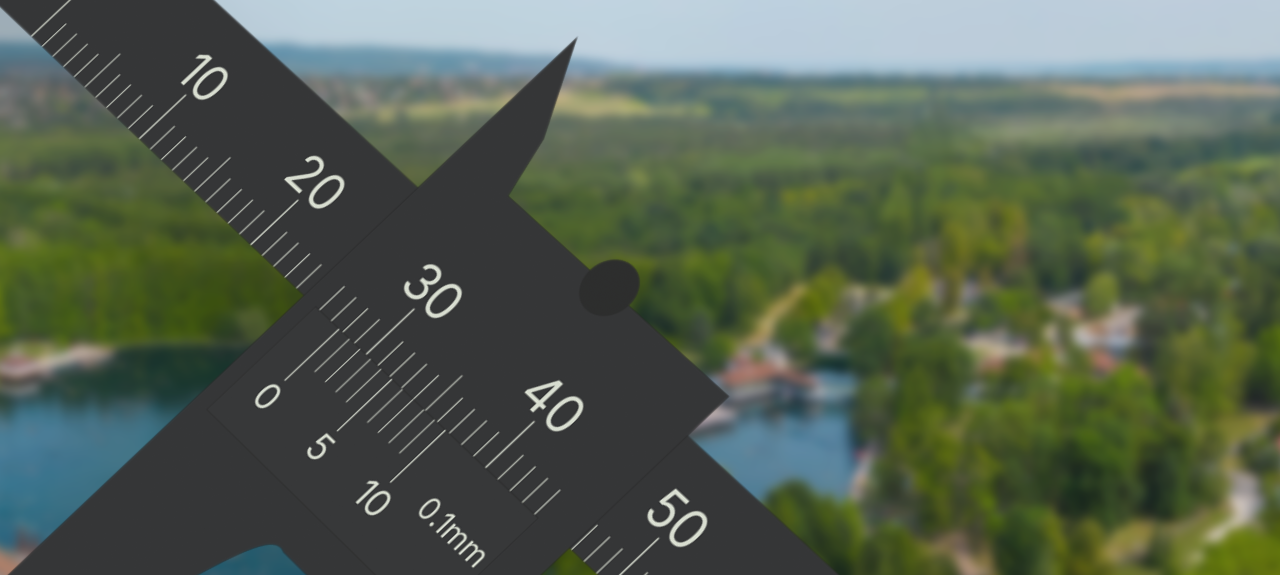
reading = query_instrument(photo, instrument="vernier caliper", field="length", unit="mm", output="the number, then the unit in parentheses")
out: 27.7 (mm)
